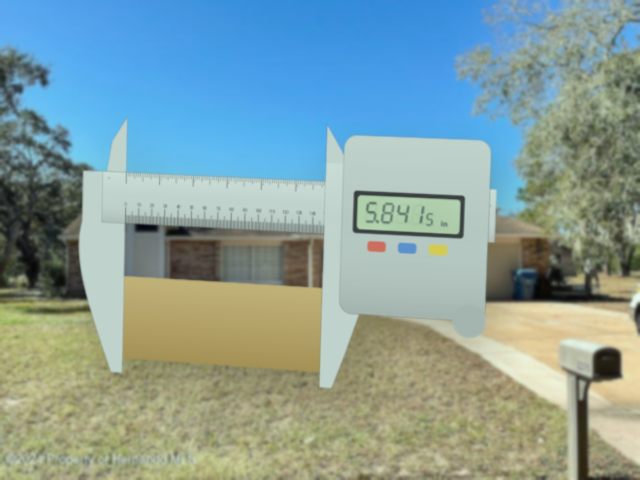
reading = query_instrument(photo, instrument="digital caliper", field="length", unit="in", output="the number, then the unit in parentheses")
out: 5.8415 (in)
